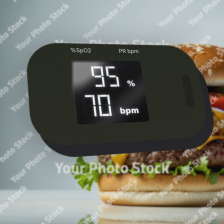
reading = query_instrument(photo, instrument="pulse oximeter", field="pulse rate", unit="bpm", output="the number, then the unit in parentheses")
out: 70 (bpm)
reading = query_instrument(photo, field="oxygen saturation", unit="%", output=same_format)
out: 95 (%)
